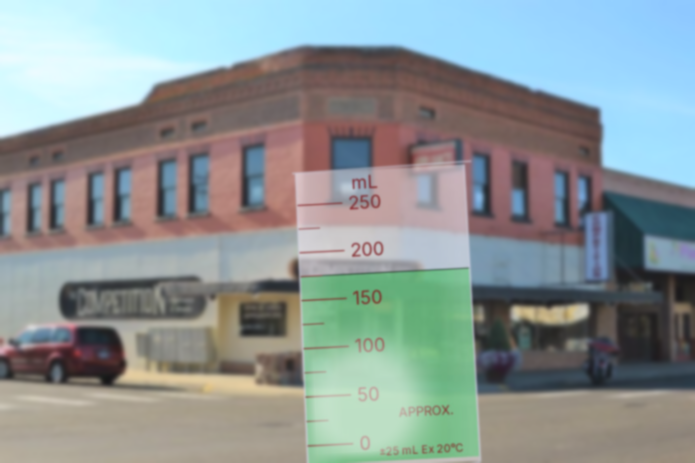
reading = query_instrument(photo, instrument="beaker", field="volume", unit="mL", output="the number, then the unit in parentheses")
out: 175 (mL)
